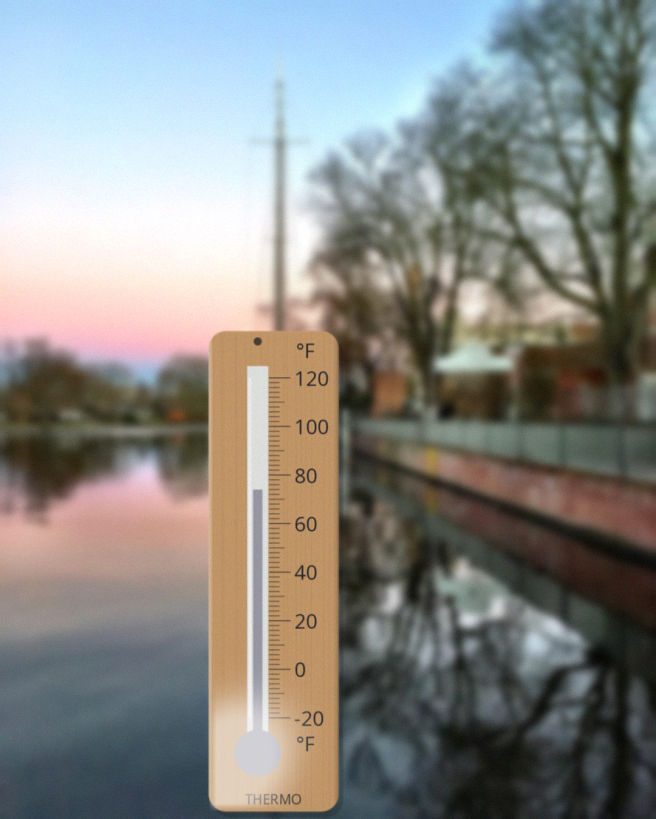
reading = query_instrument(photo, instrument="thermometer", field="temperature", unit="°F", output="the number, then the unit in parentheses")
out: 74 (°F)
